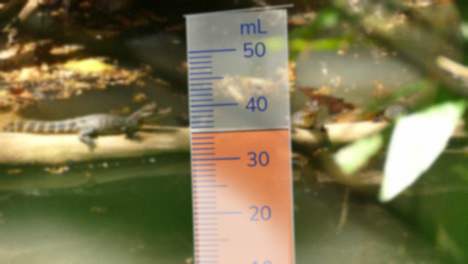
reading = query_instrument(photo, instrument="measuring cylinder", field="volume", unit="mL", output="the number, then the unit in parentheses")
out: 35 (mL)
